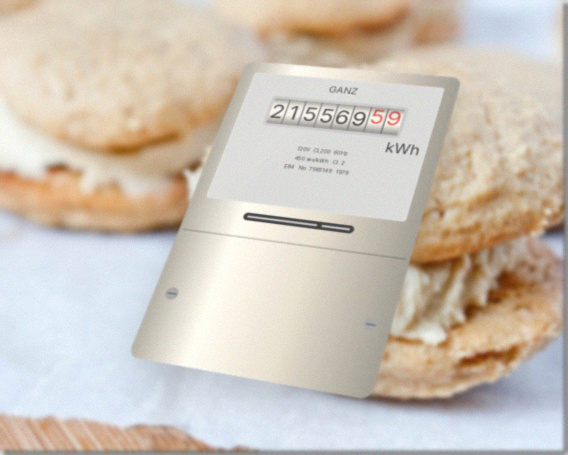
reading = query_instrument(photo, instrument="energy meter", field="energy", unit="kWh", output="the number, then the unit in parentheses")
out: 215569.59 (kWh)
